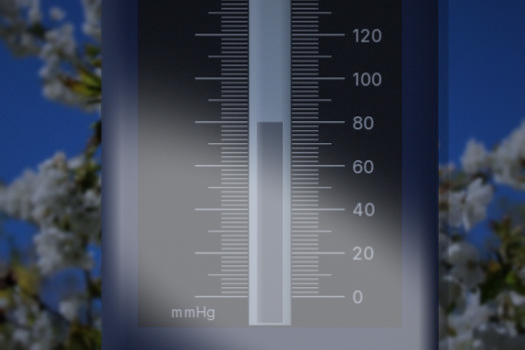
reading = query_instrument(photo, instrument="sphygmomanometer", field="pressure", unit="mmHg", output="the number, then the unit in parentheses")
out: 80 (mmHg)
